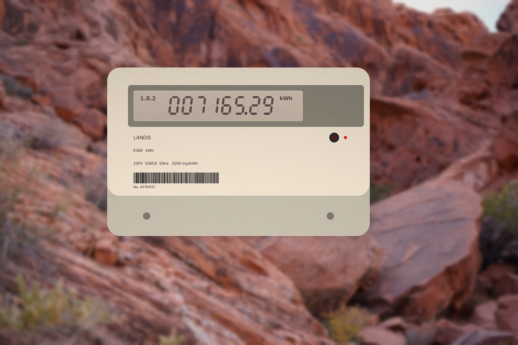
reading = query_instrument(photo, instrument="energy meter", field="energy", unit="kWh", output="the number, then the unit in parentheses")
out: 7165.29 (kWh)
